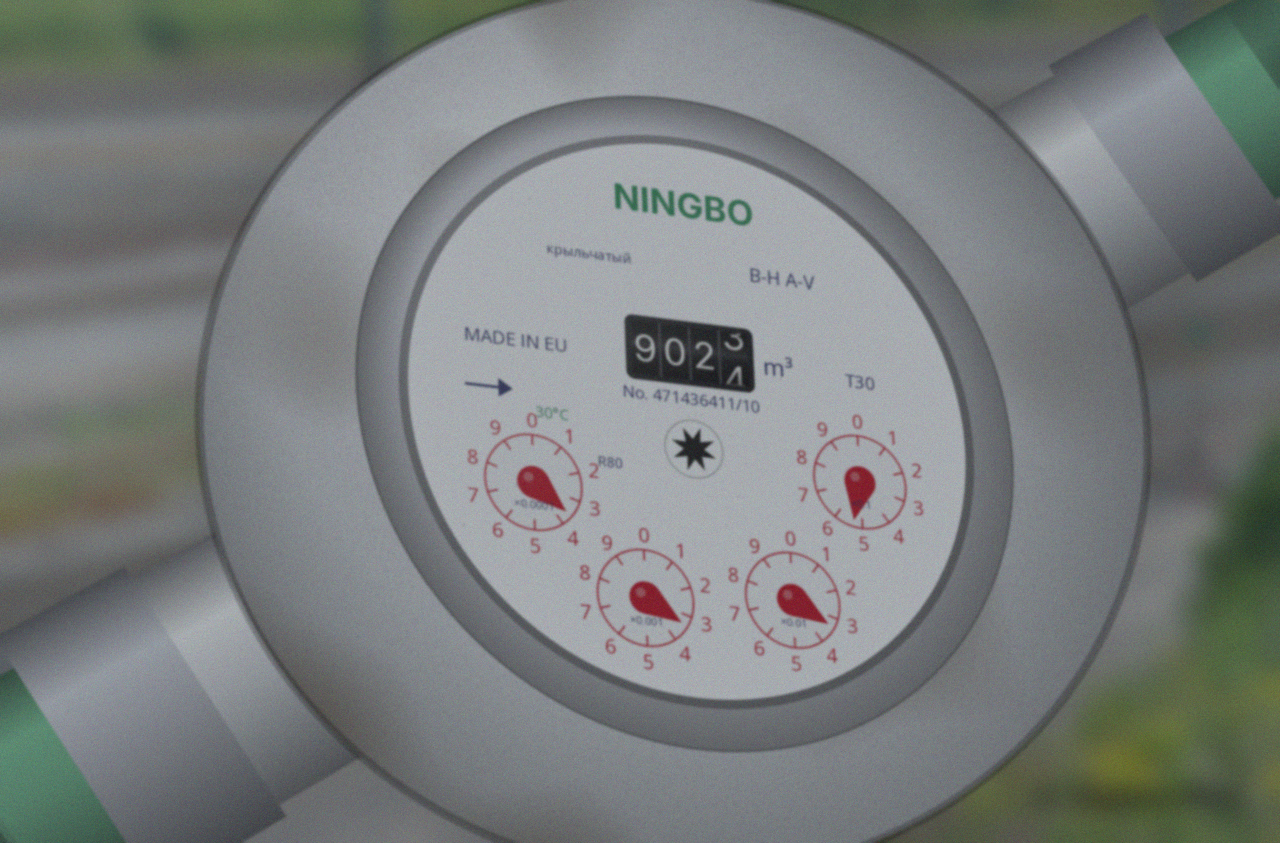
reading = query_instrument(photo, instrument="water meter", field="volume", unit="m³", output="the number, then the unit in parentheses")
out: 9023.5333 (m³)
